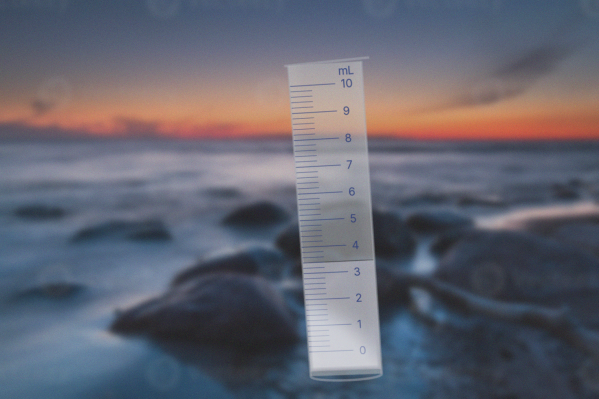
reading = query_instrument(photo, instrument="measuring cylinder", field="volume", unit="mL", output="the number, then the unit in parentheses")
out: 3.4 (mL)
